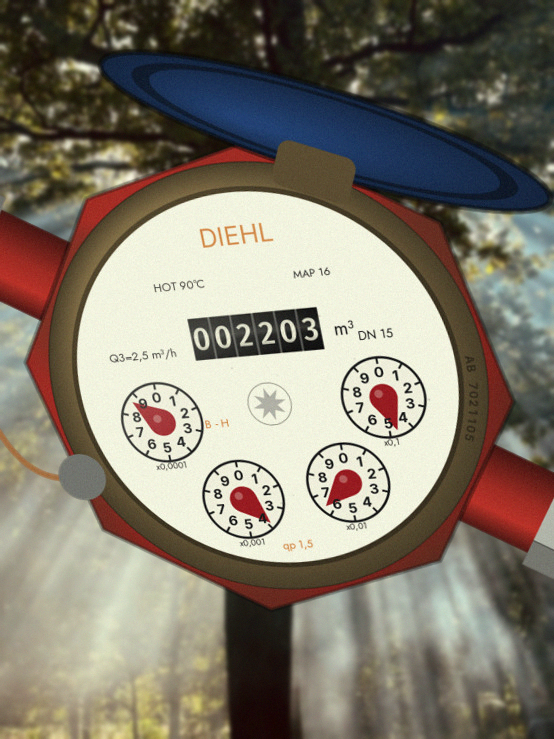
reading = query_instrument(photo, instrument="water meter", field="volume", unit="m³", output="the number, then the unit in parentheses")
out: 2203.4638 (m³)
